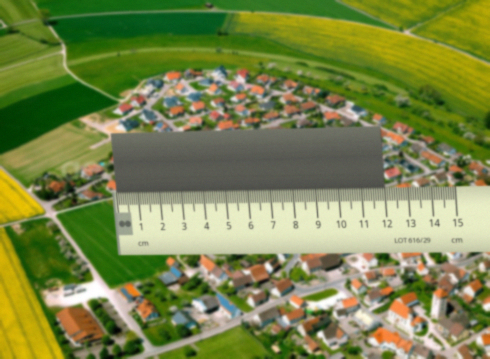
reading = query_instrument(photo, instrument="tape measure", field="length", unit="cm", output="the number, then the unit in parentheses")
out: 12 (cm)
